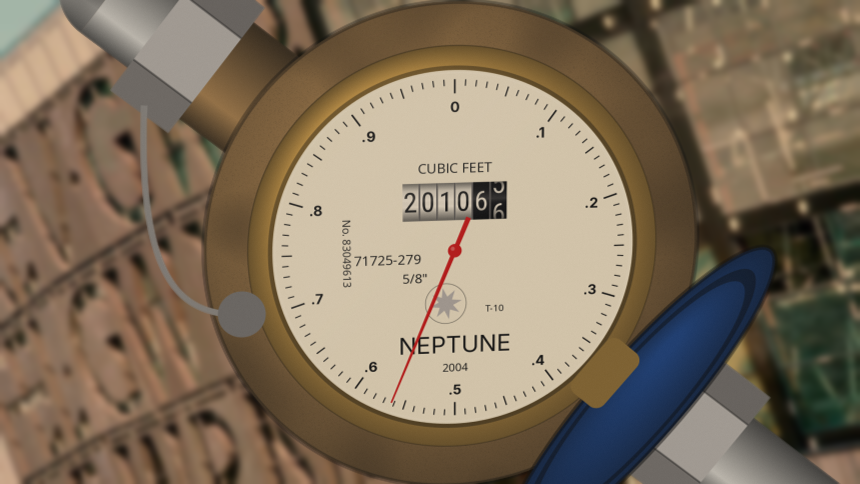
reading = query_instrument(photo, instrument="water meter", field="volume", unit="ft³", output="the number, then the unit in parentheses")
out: 201065.56 (ft³)
